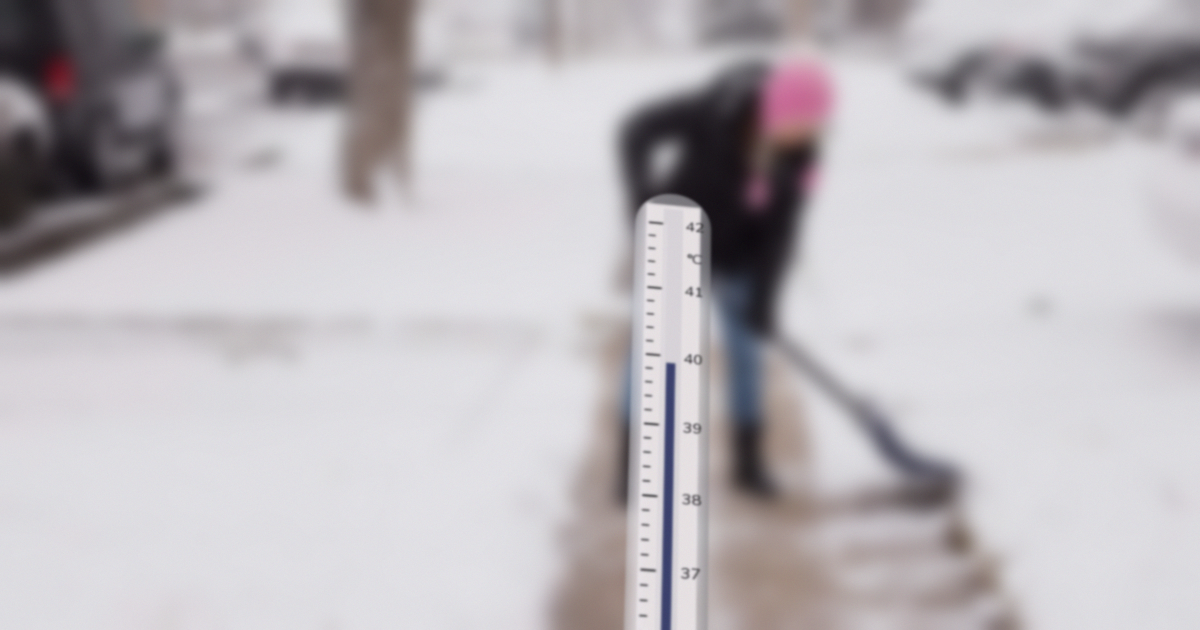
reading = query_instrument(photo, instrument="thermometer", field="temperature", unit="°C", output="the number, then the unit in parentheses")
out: 39.9 (°C)
